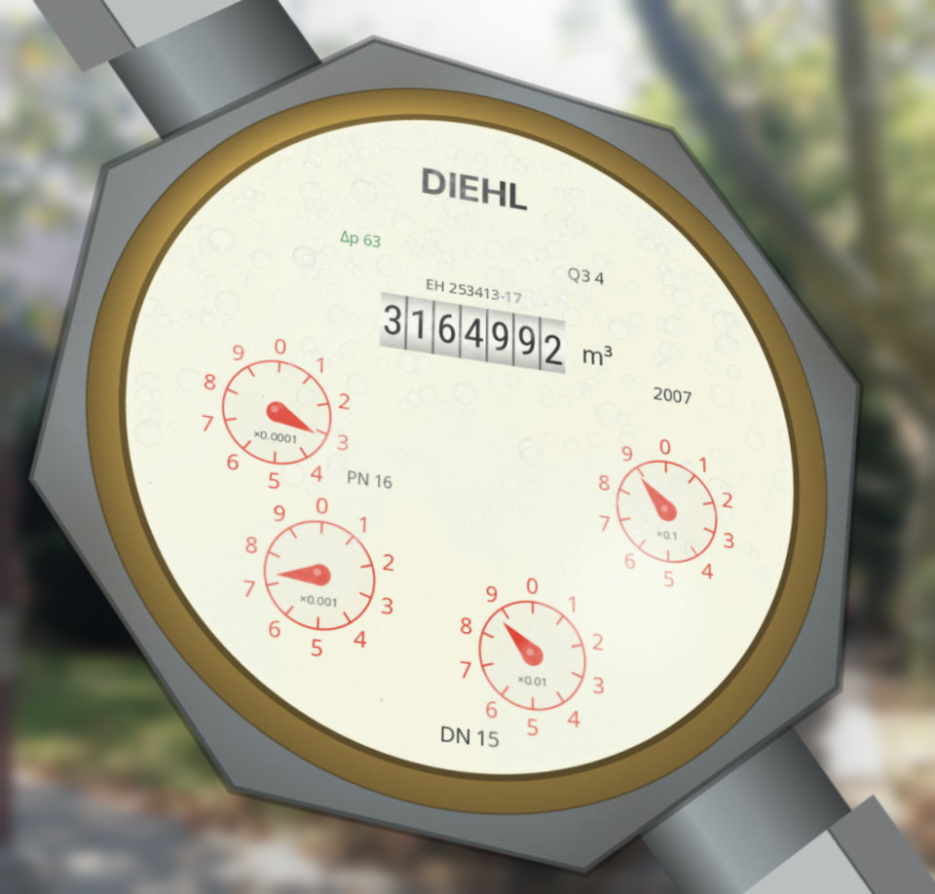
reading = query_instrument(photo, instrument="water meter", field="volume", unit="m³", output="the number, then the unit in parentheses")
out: 3164991.8873 (m³)
